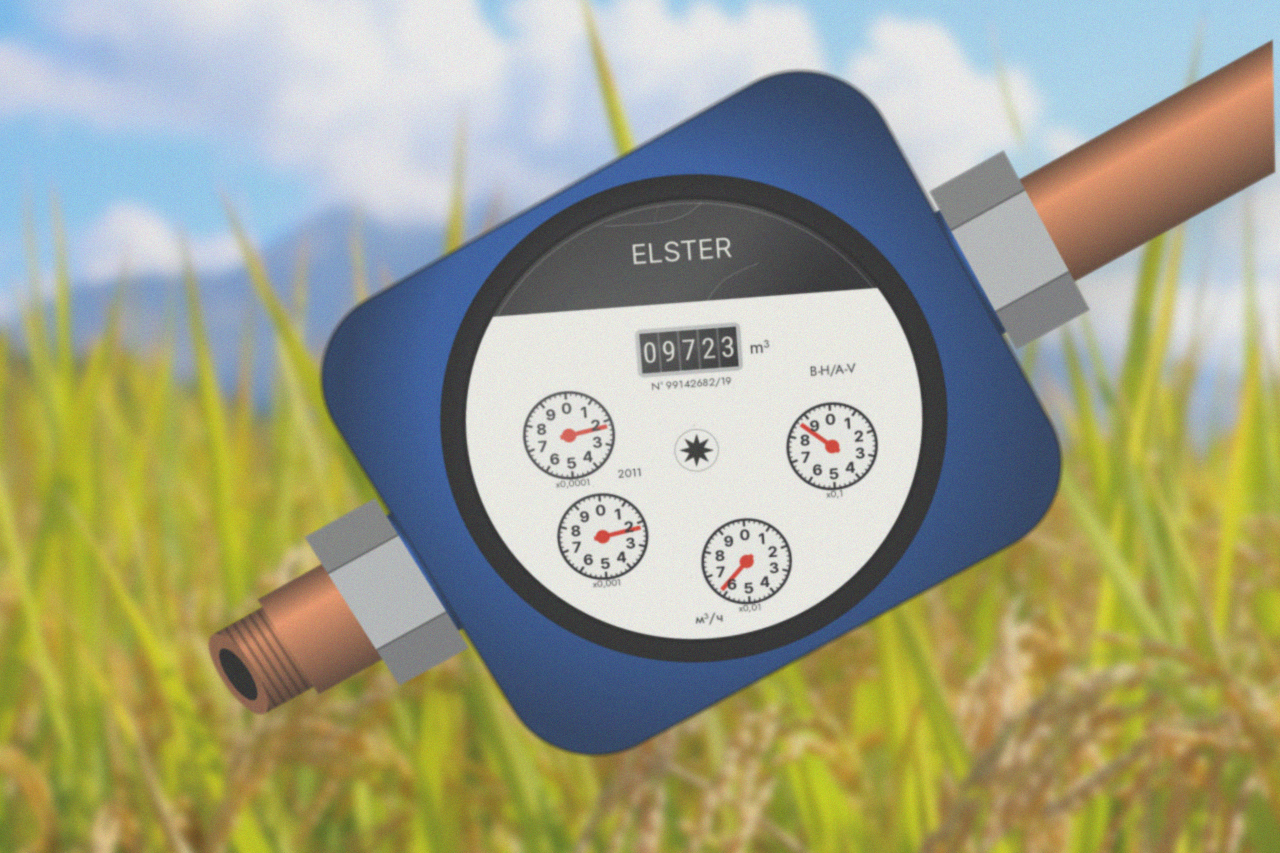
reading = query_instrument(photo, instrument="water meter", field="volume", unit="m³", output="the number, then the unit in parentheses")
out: 9723.8622 (m³)
